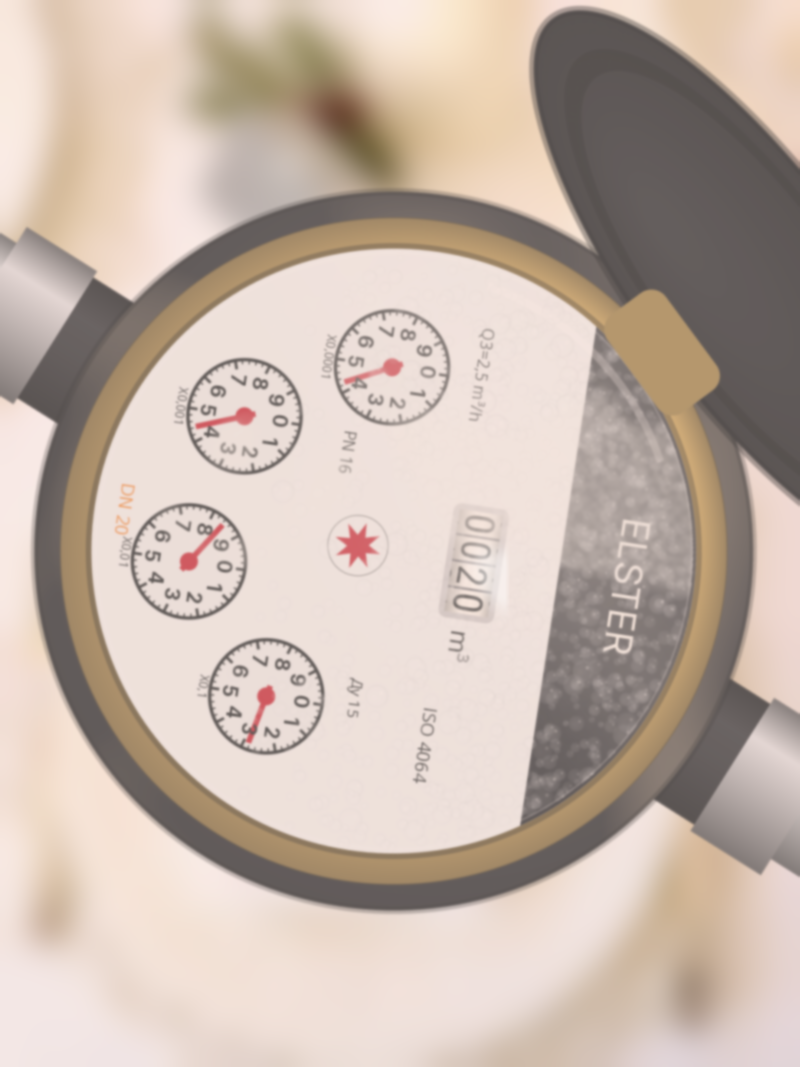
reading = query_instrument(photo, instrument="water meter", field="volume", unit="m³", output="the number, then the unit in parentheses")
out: 20.2844 (m³)
